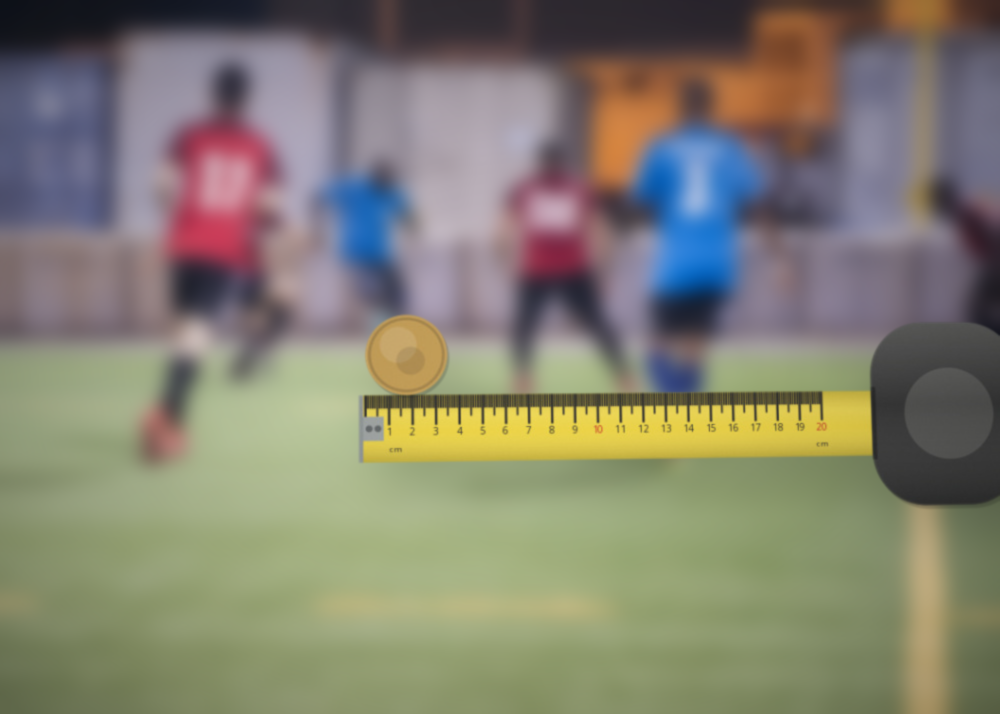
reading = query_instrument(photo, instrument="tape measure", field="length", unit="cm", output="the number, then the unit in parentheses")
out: 3.5 (cm)
